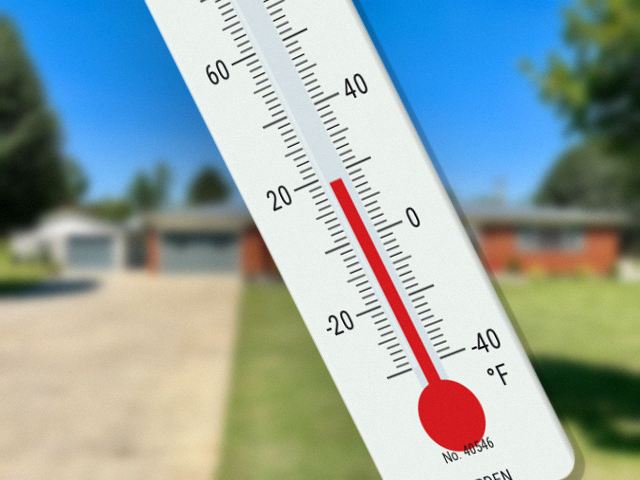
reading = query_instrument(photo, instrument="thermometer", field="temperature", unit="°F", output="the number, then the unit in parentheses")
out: 18 (°F)
